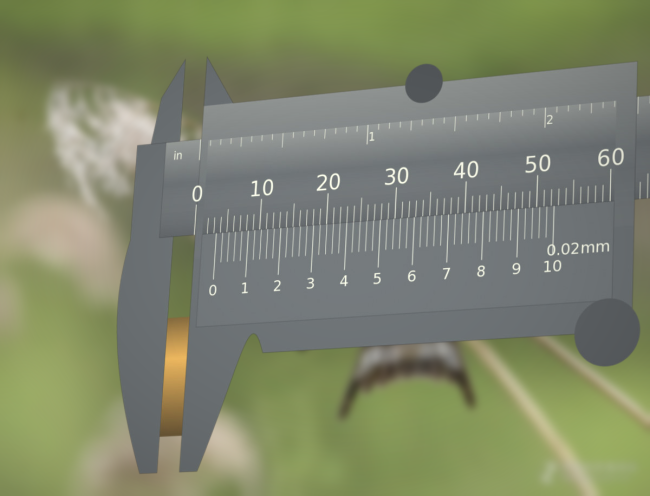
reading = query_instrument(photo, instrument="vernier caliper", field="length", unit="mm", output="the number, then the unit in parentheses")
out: 3.4 (mm)
